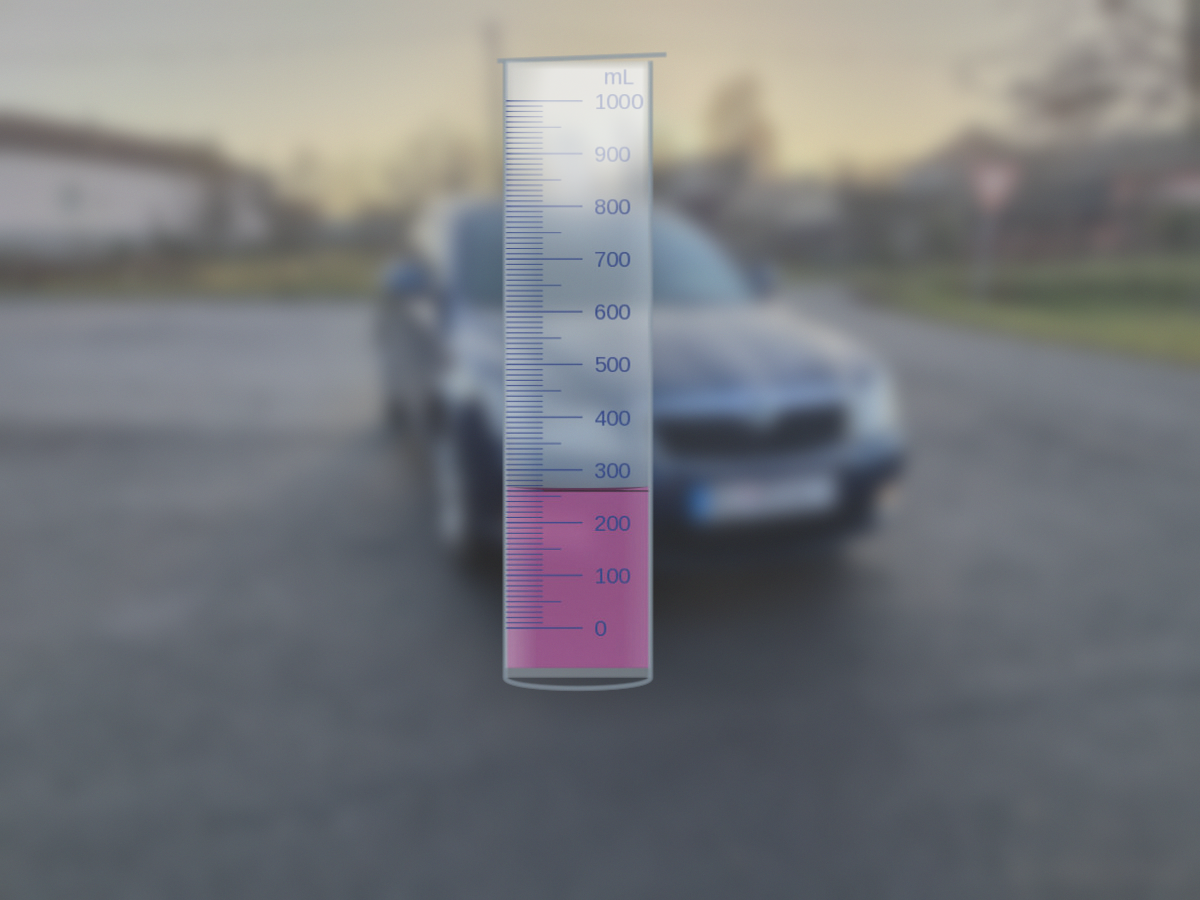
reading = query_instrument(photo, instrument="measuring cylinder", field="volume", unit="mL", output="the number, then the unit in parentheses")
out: 260 (mL)
